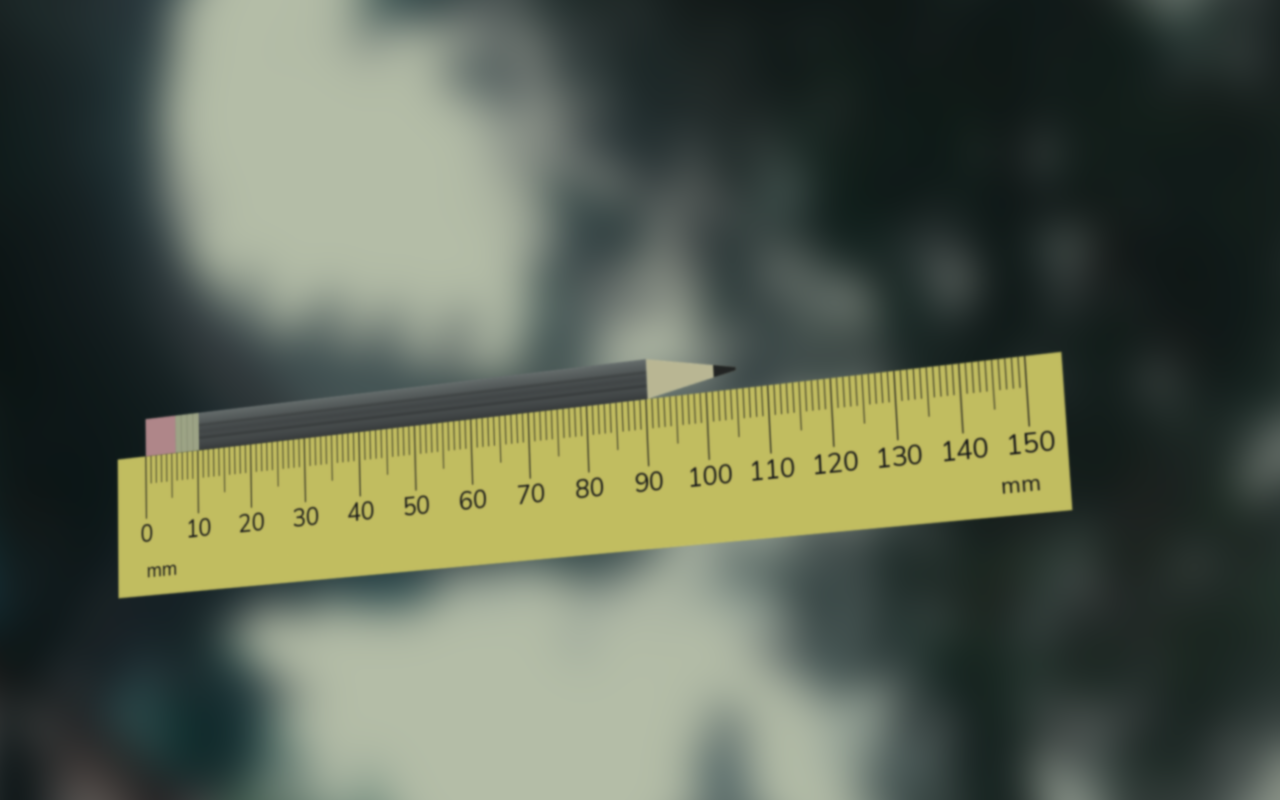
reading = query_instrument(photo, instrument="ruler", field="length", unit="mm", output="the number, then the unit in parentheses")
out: 105 (mm)
